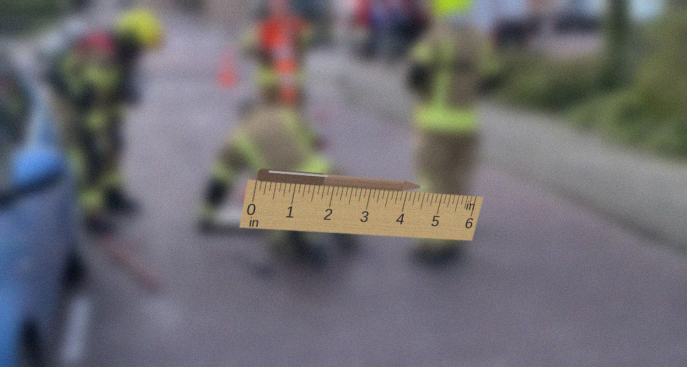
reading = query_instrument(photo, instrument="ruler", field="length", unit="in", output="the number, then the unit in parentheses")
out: 4.5 (in)
